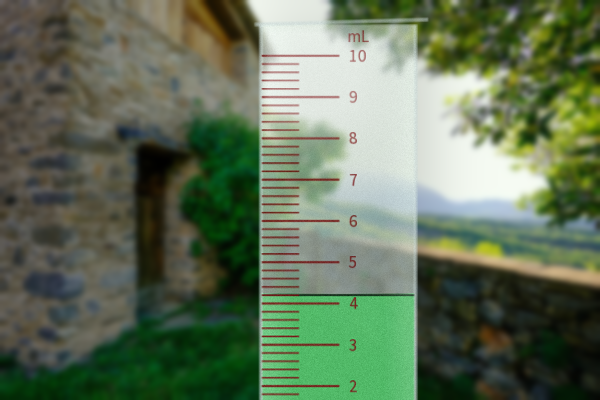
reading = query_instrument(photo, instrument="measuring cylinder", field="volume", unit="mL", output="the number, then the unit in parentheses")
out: 4.2 (mL)
